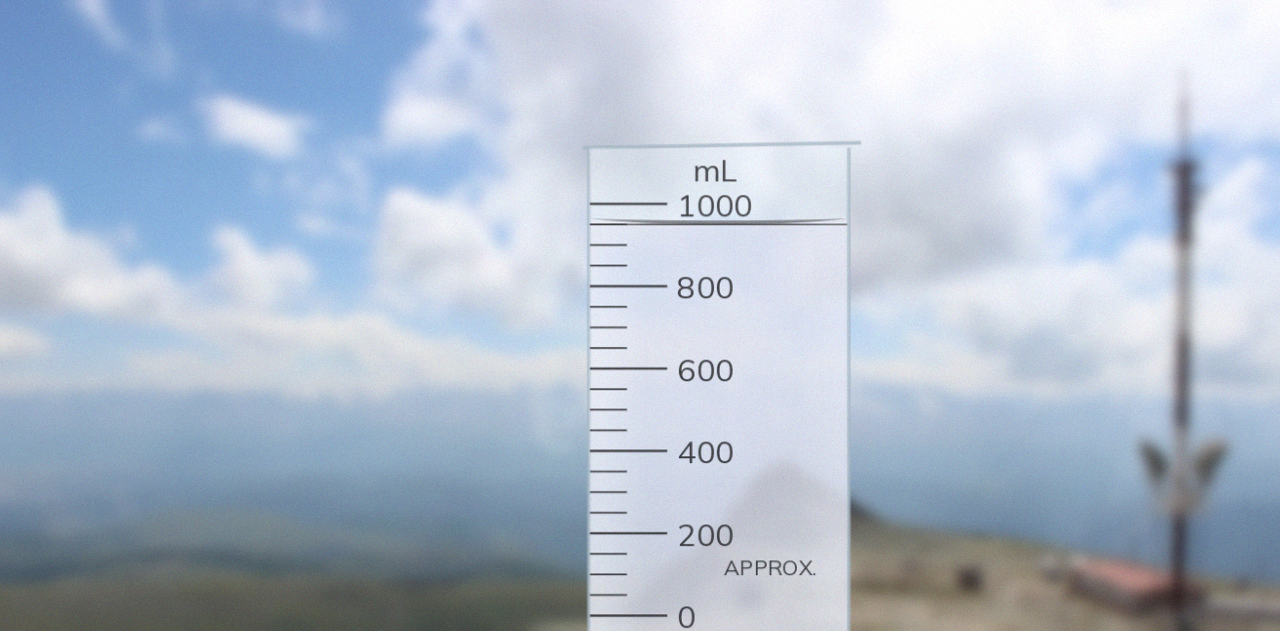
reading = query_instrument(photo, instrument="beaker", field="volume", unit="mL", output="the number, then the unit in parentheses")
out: 950 (mL)
